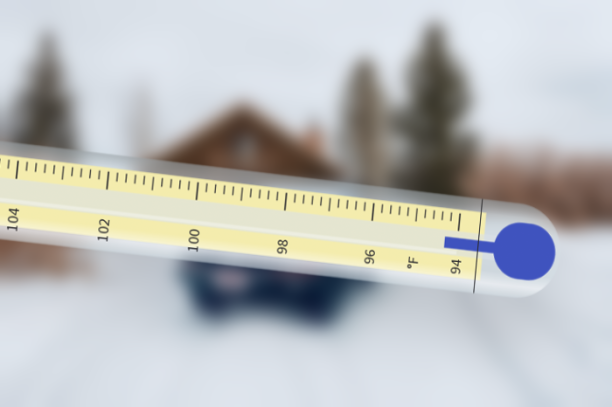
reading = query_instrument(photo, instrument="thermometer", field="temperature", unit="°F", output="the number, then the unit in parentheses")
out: 94.3 (°F)
